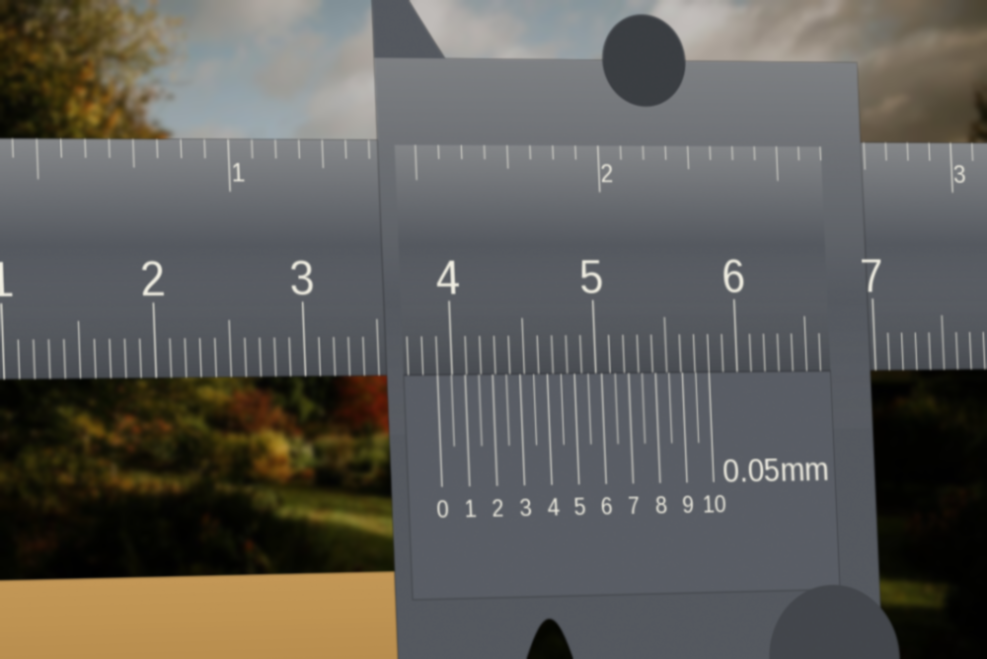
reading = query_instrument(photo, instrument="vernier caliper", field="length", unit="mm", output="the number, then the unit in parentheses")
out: 39.0 (mm)
